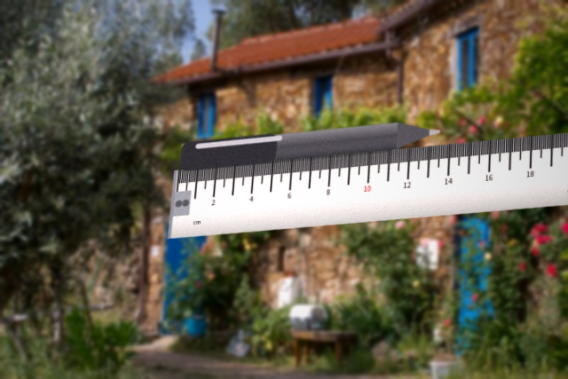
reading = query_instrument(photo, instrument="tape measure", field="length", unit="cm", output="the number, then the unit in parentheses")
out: 13.5 (cm)
